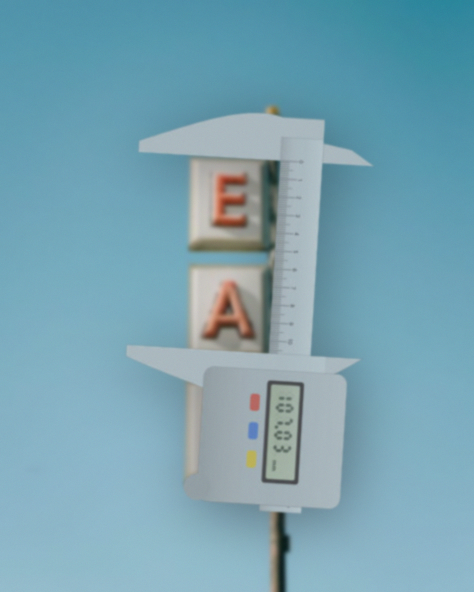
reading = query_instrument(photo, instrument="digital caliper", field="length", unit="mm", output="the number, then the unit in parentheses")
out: 107.03 (mm)
